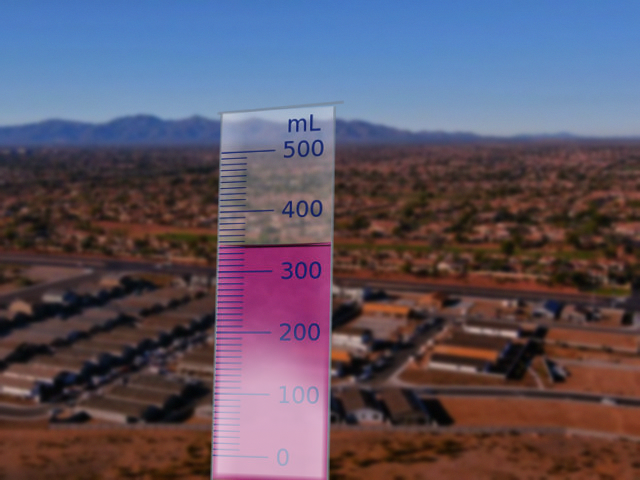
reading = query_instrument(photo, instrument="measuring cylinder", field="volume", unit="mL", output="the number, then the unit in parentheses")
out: 340 (mL)
